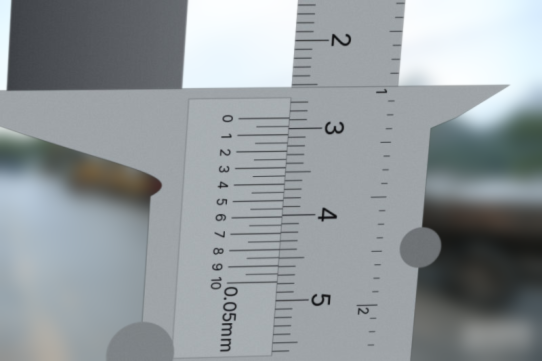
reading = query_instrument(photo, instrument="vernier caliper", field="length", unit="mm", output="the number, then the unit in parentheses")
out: 28.8 (mm)
